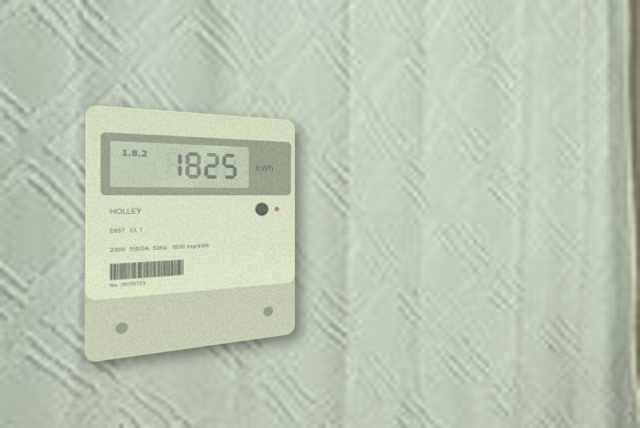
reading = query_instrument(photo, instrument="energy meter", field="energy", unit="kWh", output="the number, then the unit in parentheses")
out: 1825 (kWh)
